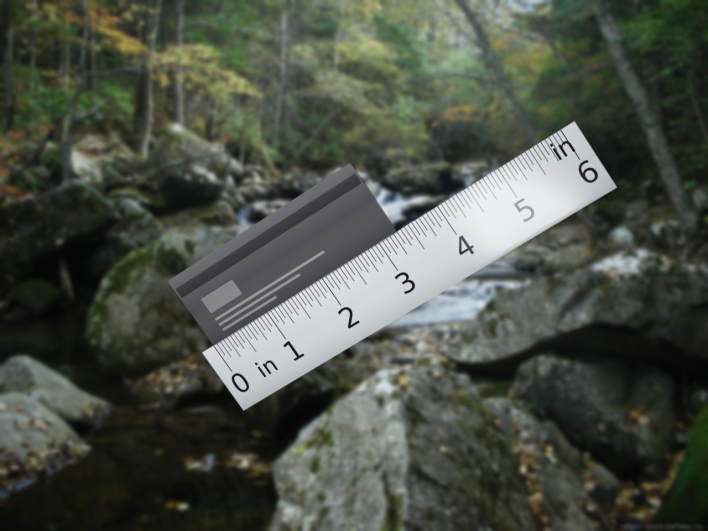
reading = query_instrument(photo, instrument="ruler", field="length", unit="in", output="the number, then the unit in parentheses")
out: 3.3125 (in)
